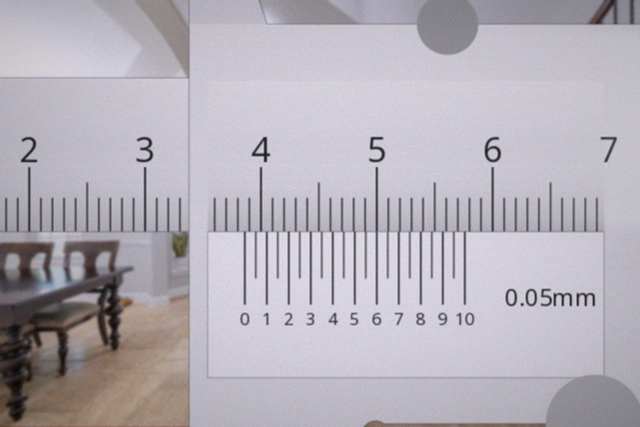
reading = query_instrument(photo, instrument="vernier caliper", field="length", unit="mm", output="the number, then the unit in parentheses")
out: 38.6 (mm)
